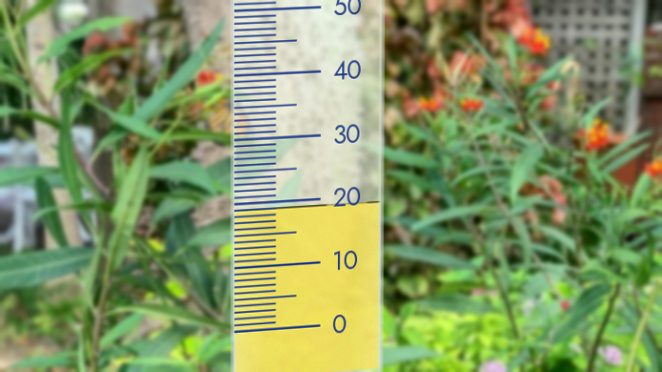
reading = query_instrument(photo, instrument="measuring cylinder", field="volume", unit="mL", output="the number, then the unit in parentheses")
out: 19 (mL)
